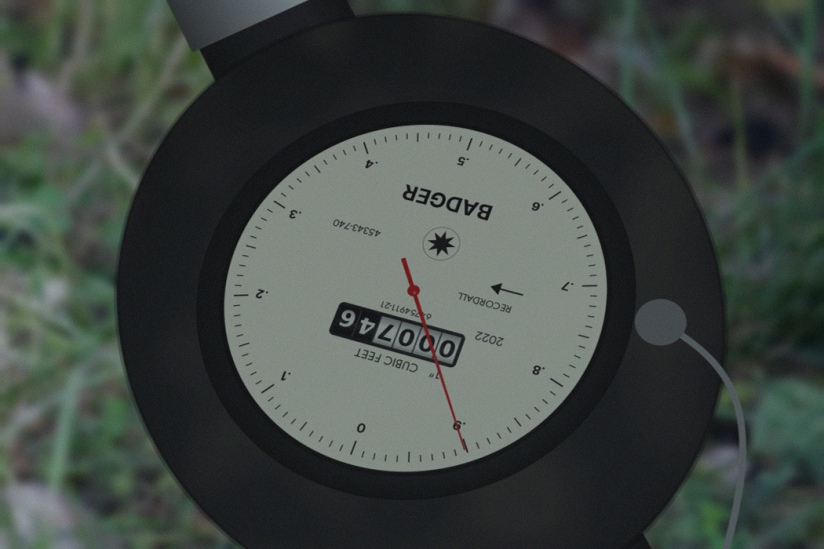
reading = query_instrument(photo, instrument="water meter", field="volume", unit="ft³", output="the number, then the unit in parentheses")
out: 745.90 (ft³)
